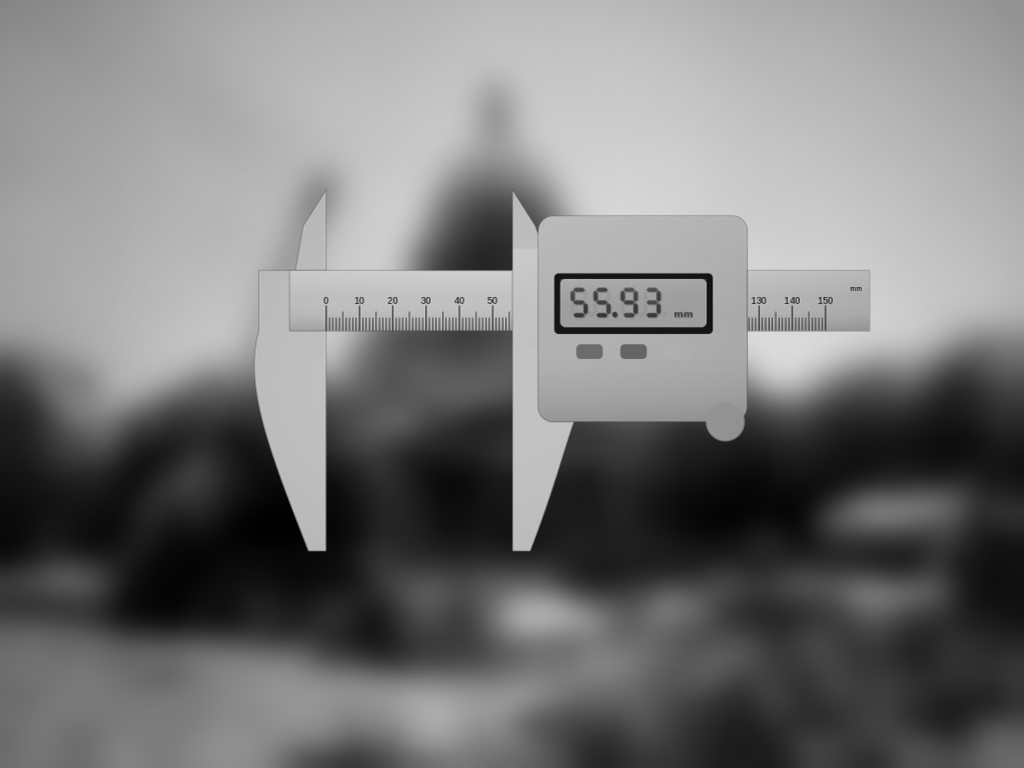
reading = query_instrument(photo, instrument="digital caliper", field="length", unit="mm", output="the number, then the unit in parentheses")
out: 55.93 (mm)
